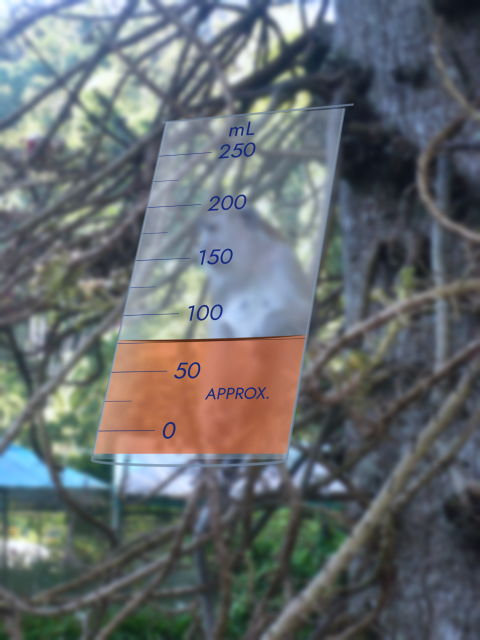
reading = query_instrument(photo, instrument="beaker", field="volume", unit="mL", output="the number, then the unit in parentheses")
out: 75 (mL)
